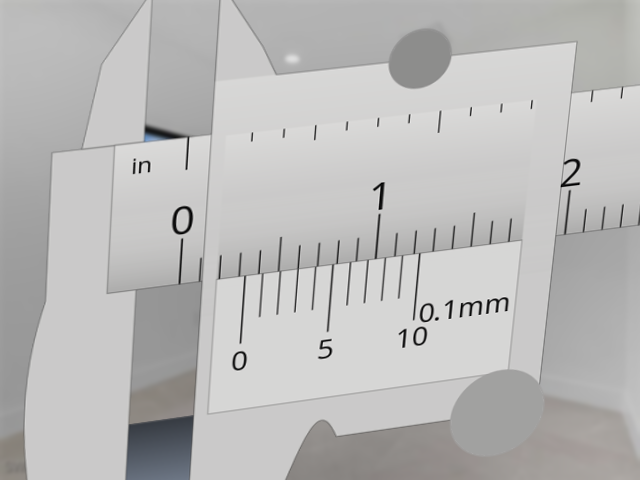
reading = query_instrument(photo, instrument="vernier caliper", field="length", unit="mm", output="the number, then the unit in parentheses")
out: 3.3 (mm)
